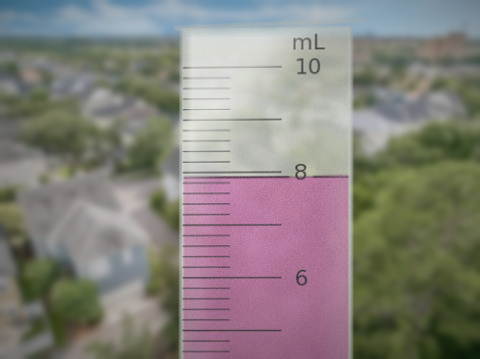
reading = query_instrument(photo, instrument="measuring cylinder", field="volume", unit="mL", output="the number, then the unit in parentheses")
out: 7.9 (mL)
